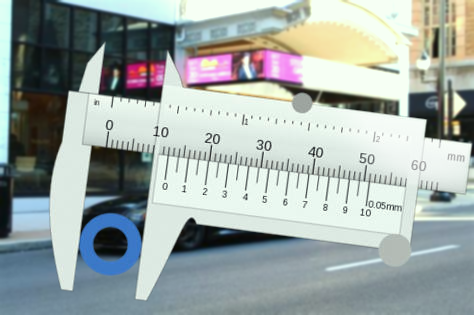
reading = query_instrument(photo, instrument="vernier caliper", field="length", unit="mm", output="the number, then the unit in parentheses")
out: 12.0 (mm)
